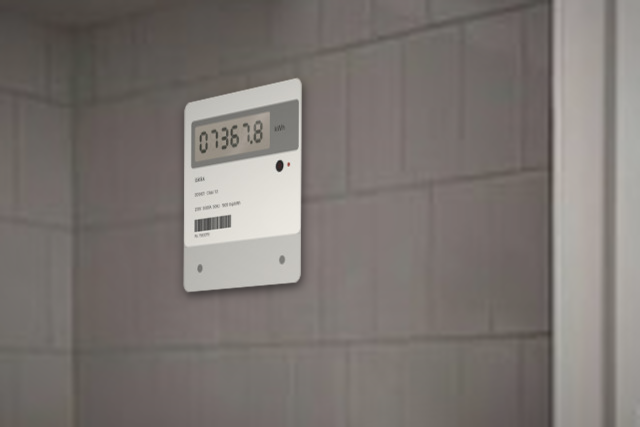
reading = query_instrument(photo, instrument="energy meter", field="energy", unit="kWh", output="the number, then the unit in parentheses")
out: 7367.8 (kWh)
